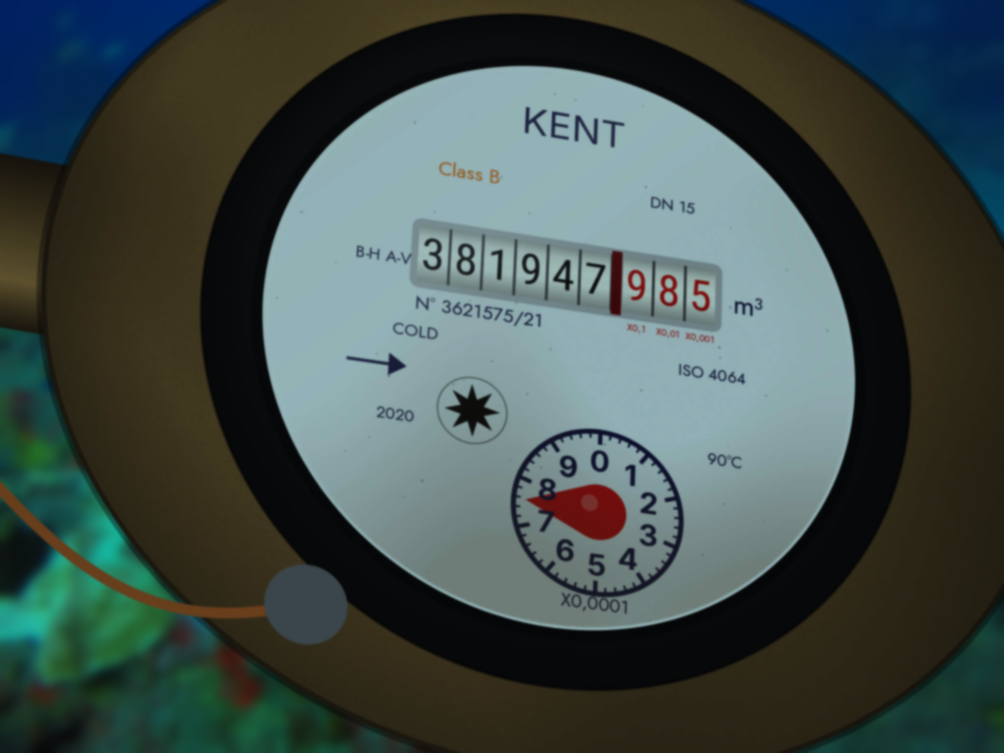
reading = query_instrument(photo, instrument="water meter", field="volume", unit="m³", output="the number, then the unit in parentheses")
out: 381947.9857 (m³)
